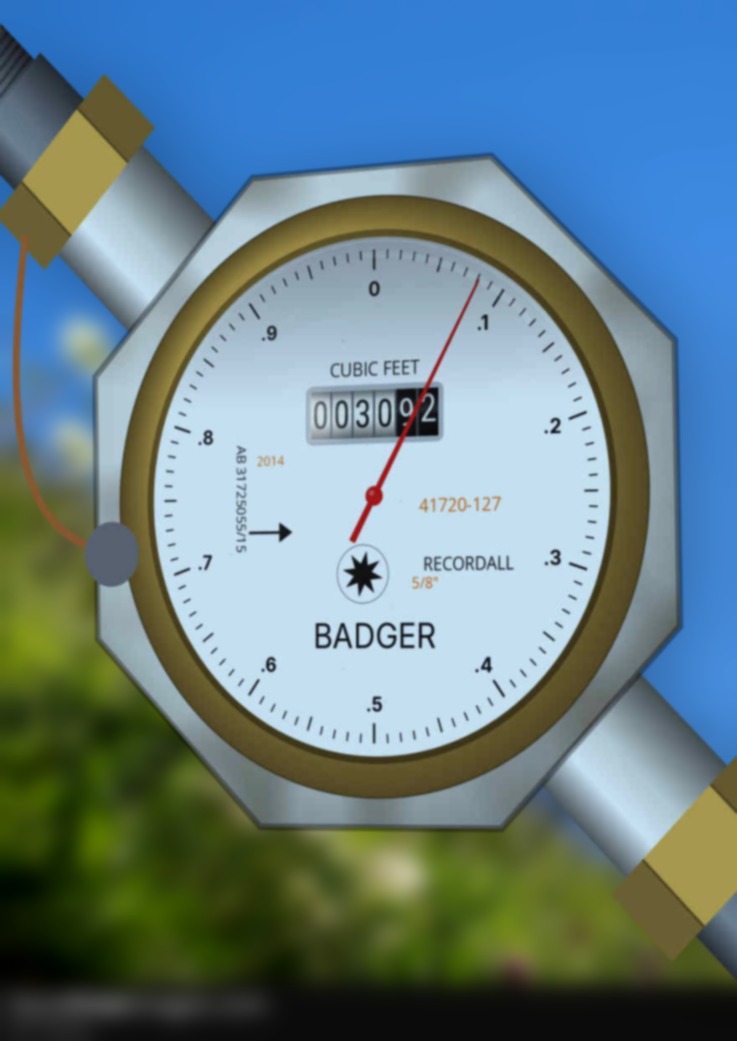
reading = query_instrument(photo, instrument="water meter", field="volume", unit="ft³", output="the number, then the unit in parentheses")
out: 3092.08 (ft³)
